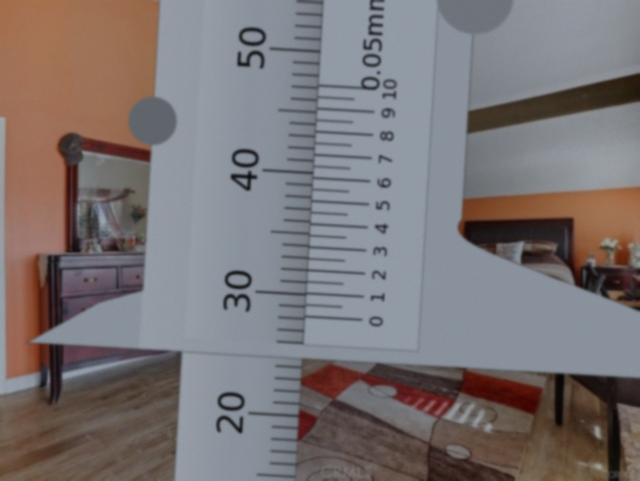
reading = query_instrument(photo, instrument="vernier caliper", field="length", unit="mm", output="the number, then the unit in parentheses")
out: 28.2 (mm)
